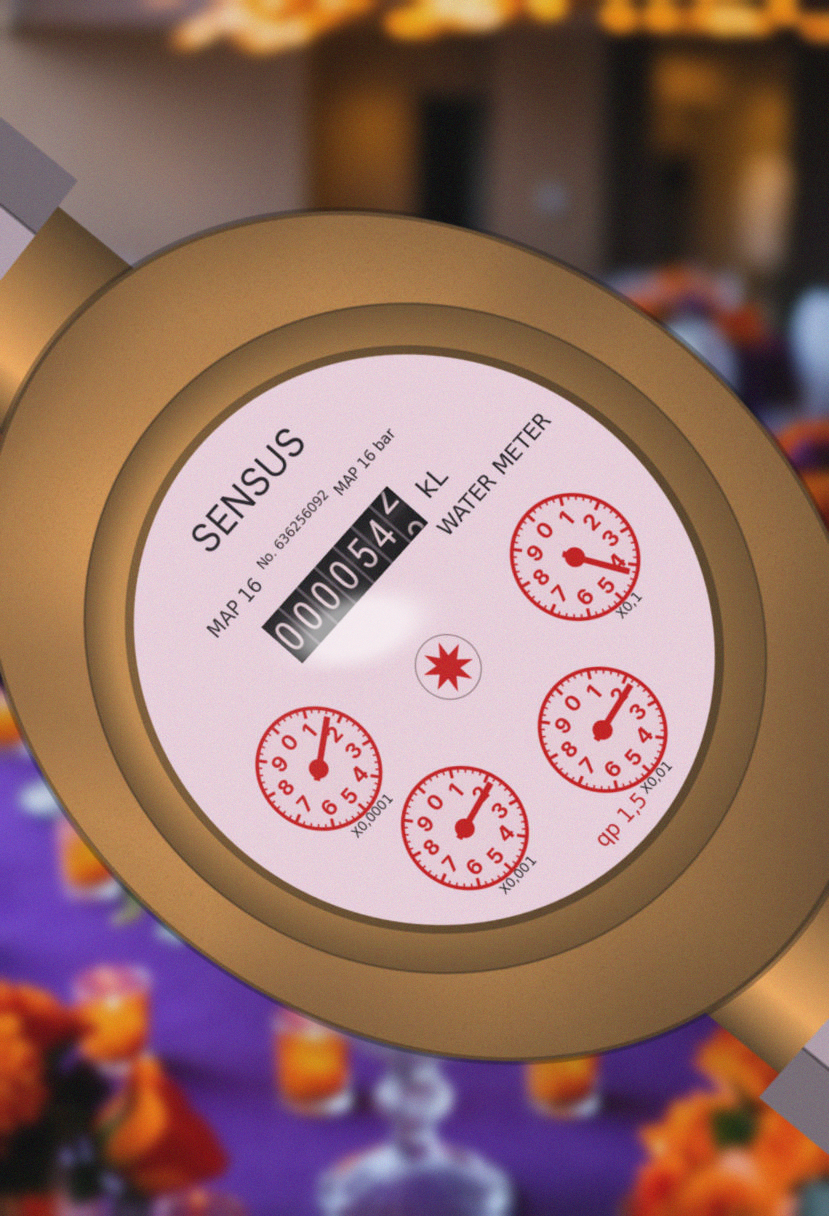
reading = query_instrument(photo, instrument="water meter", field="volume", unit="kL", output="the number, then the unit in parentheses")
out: 542.4221 (kL)
